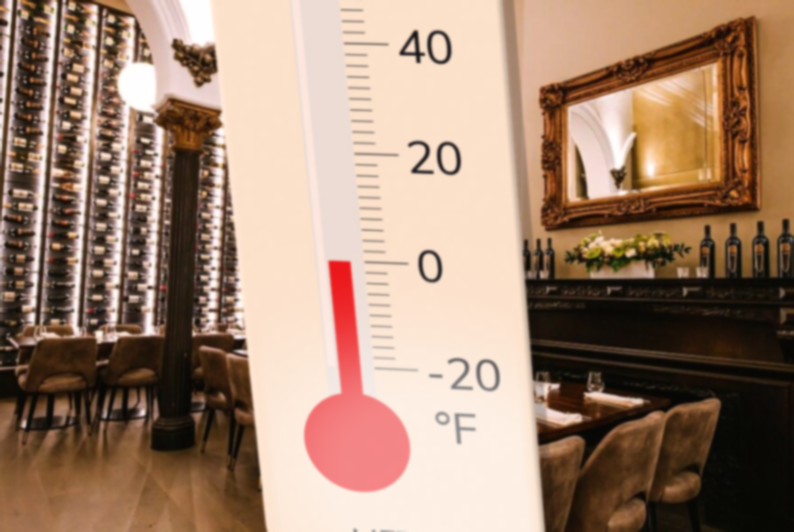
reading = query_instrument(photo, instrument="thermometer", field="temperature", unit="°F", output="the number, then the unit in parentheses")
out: 0 (°F)
